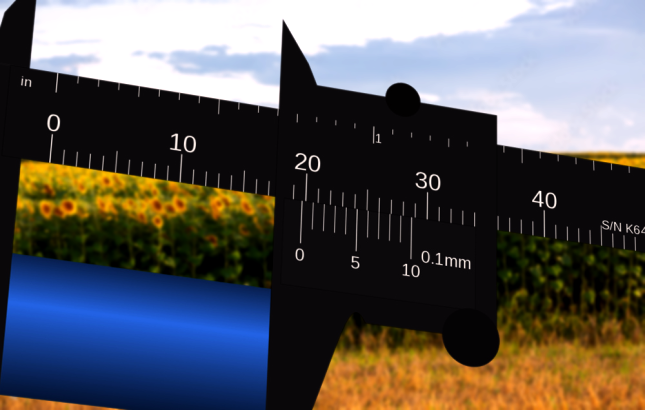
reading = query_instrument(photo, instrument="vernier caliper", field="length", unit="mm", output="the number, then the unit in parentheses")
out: 19.7 (mm)
